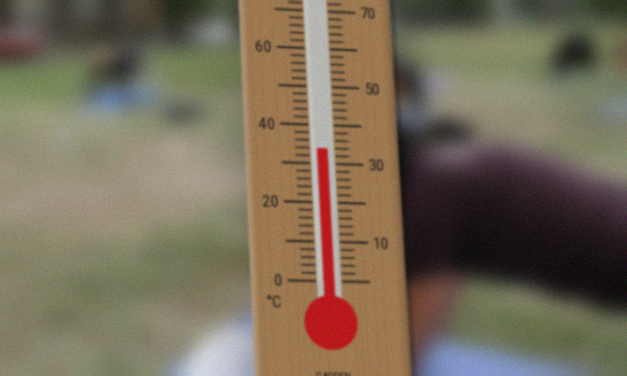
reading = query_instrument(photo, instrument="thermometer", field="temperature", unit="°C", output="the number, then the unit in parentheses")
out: 34 (°C)
